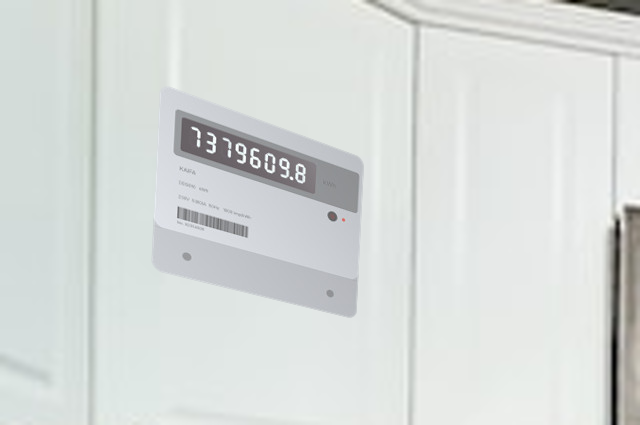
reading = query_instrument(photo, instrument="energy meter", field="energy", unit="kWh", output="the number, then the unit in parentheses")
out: 7379609.8 (kWh)
